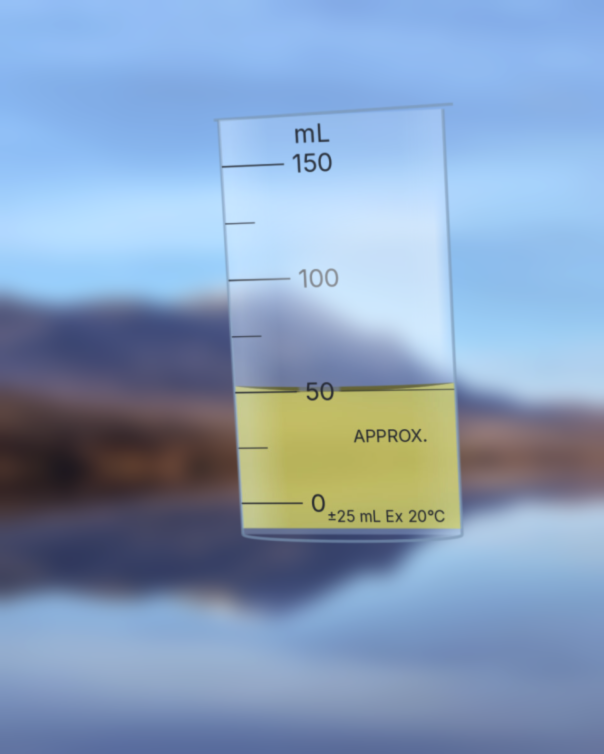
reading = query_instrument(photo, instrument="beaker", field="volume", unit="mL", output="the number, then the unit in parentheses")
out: 50 (mL)
